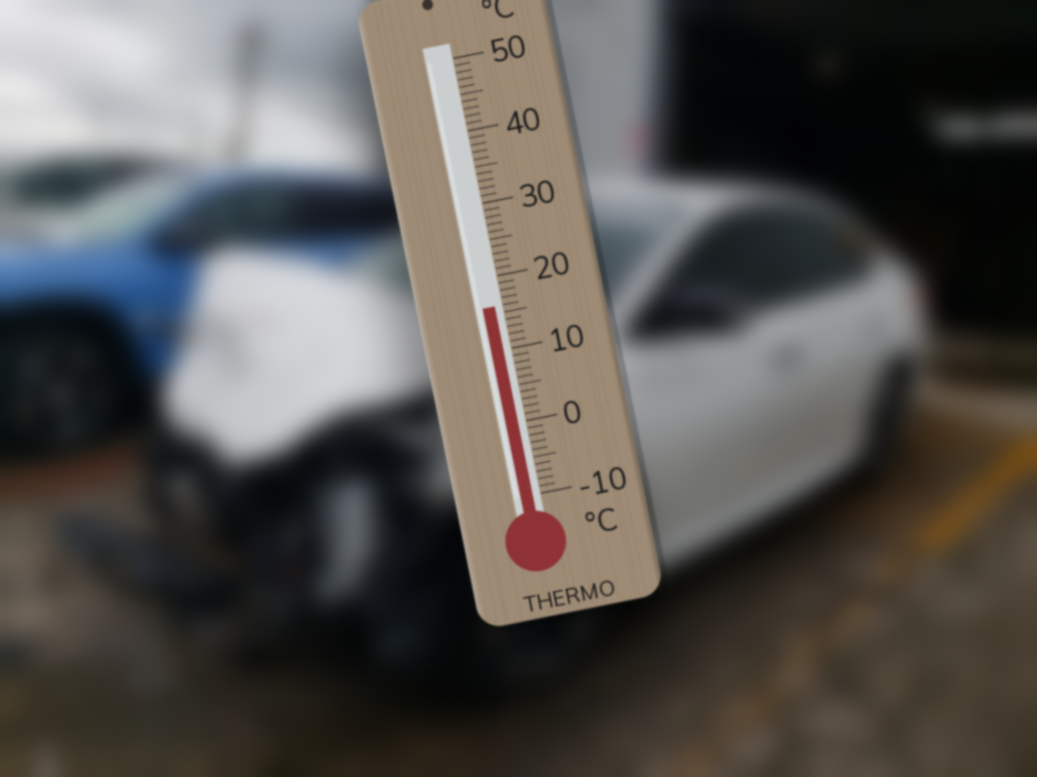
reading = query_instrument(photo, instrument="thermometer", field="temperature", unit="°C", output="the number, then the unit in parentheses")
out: 16 (°C)
